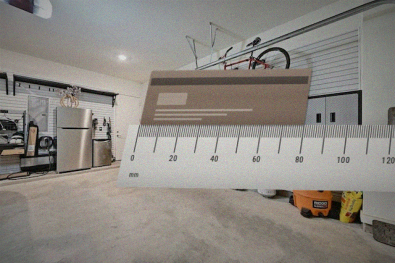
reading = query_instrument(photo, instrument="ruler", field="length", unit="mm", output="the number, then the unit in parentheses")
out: 80 (mm)
